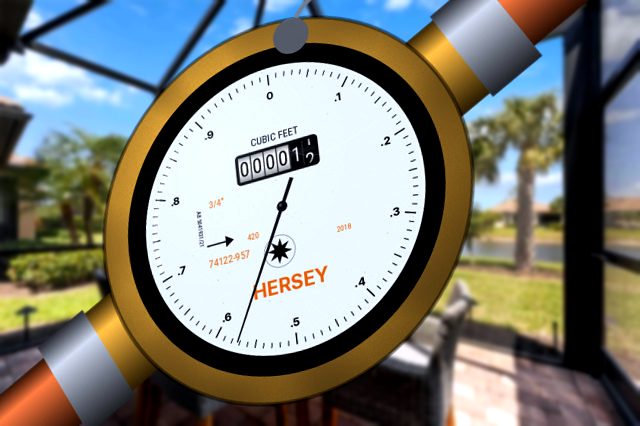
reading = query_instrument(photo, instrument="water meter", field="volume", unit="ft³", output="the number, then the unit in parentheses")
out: 11.57 (ft³)
